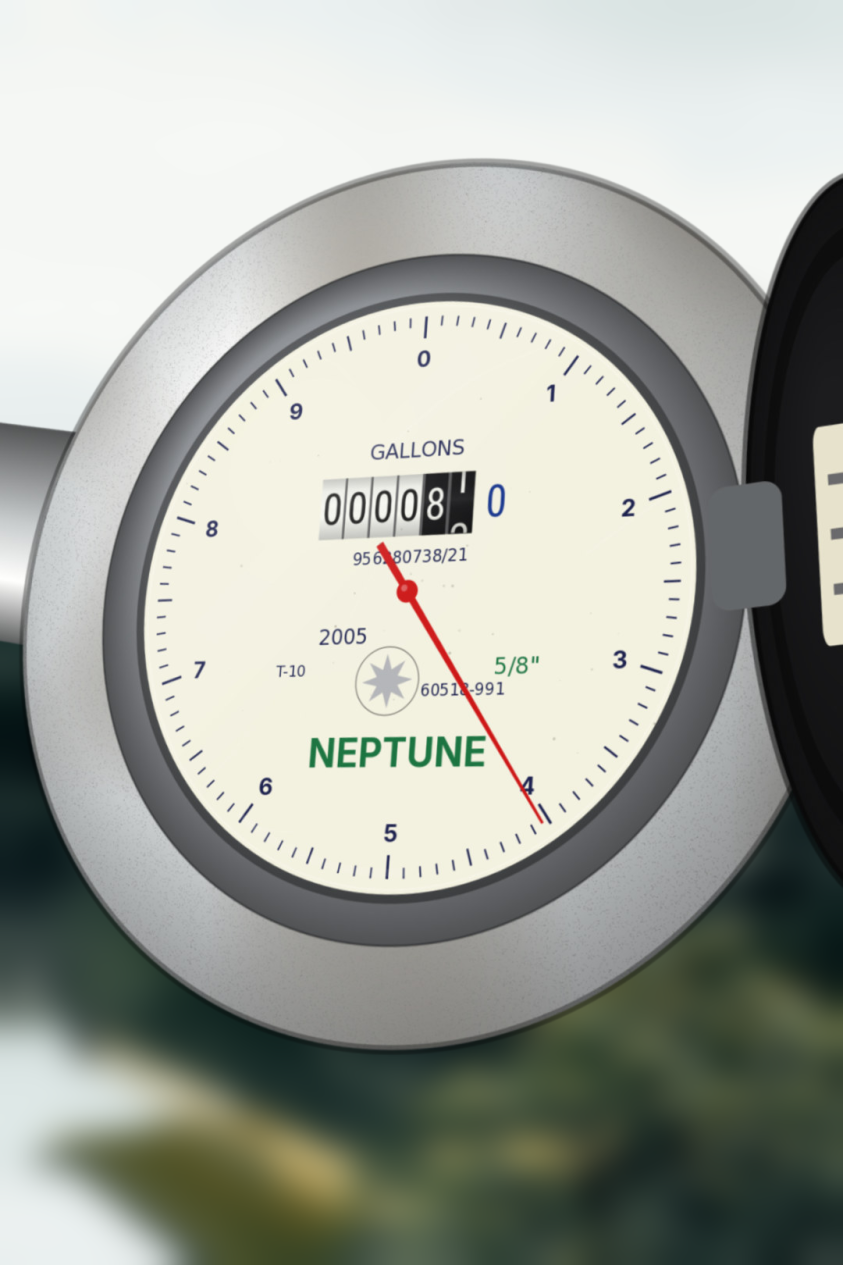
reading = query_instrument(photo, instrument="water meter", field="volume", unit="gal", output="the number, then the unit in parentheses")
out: 814.0 (gal)
